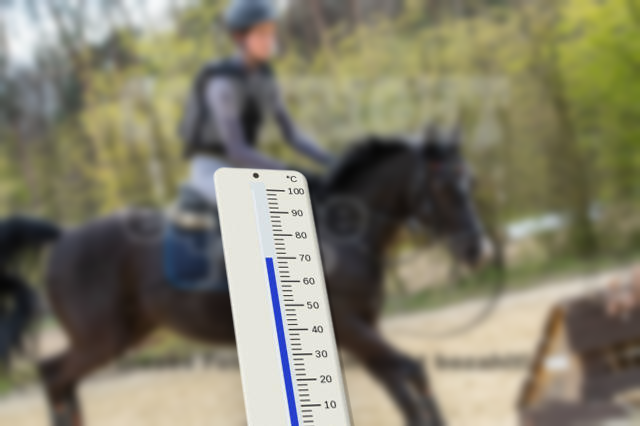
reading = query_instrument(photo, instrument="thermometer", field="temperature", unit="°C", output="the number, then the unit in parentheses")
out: 70 (°C)
